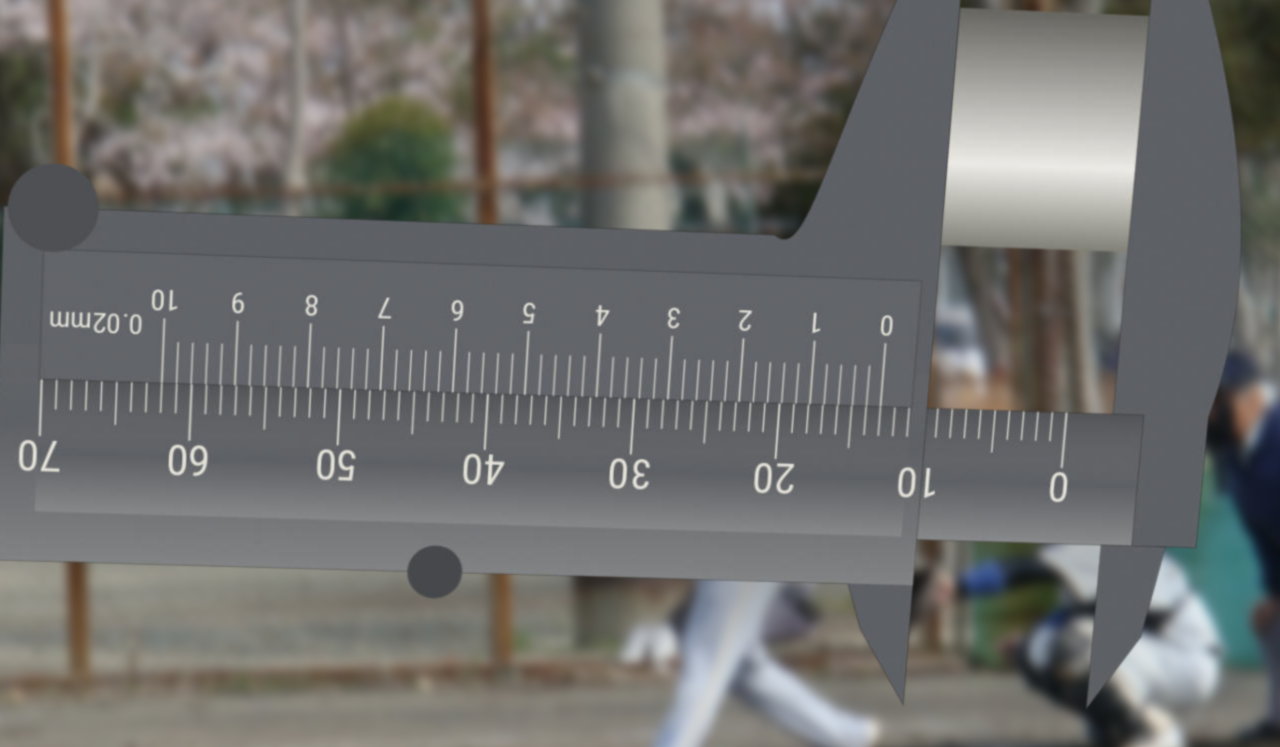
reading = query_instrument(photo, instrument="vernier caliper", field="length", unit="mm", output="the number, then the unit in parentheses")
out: 13.0 (mm)
